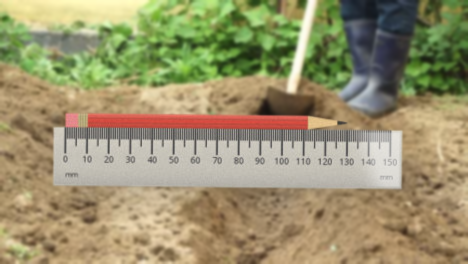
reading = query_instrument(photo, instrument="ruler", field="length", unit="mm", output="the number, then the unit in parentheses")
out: 130 (mm)
